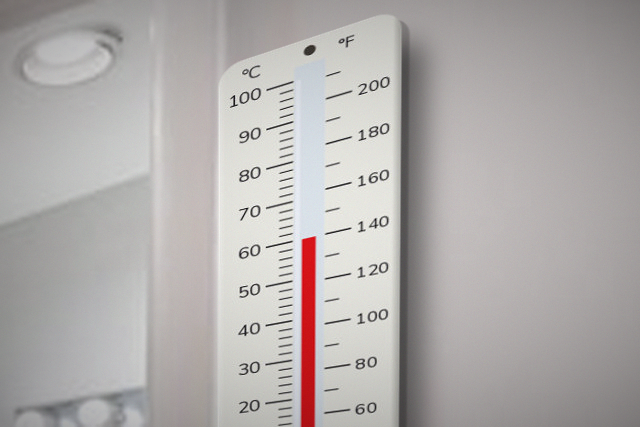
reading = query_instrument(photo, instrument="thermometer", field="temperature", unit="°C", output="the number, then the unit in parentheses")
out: 60 (°C)
